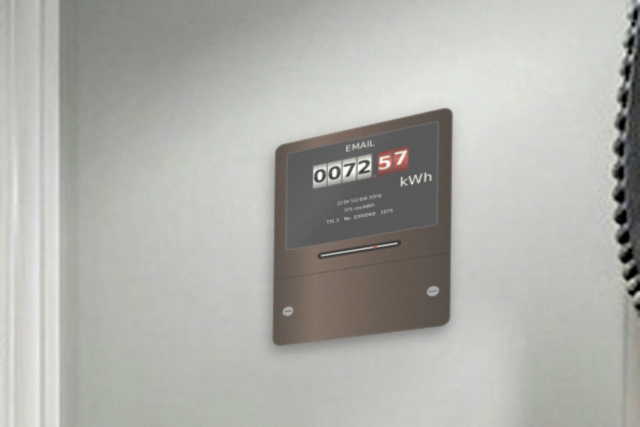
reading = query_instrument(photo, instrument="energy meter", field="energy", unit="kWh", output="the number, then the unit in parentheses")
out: 72.57 (kWh)
